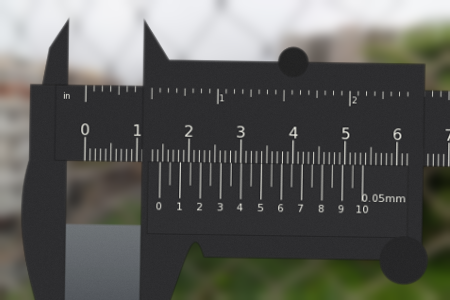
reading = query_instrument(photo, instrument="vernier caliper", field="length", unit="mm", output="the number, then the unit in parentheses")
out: 14.5 (mm)
